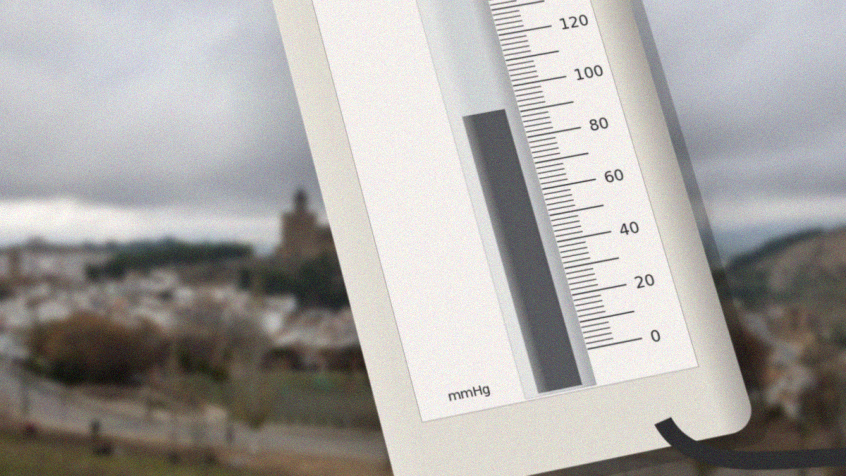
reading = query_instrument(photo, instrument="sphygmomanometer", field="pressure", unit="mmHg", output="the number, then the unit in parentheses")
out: 92 (mmHg)
